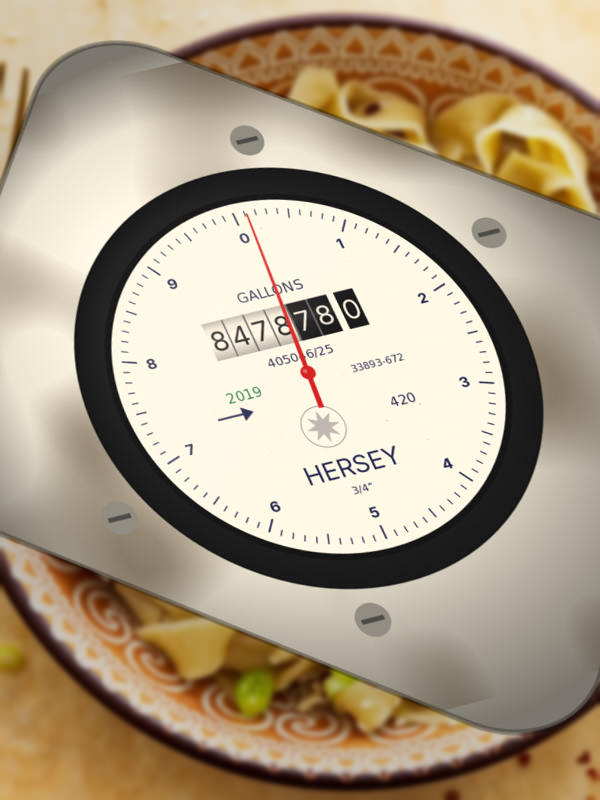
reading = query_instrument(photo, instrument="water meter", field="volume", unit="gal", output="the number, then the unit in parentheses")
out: 8478780.1 (gal)
